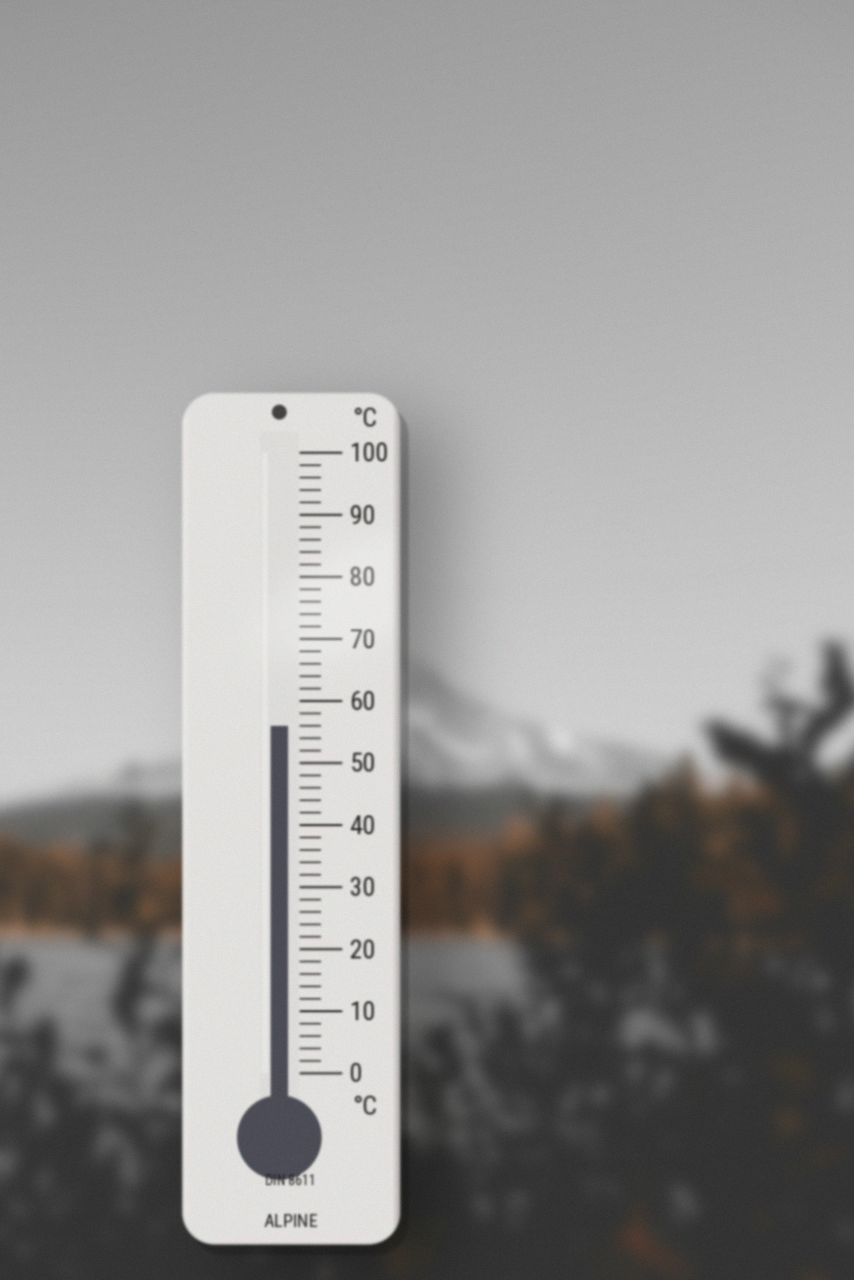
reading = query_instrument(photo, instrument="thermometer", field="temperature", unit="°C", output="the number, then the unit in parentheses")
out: 56 (°C)
